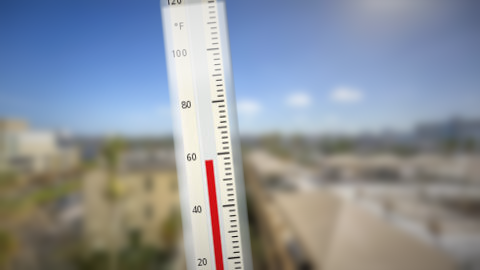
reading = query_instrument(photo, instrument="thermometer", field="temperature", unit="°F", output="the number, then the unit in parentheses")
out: 58 (°F)
